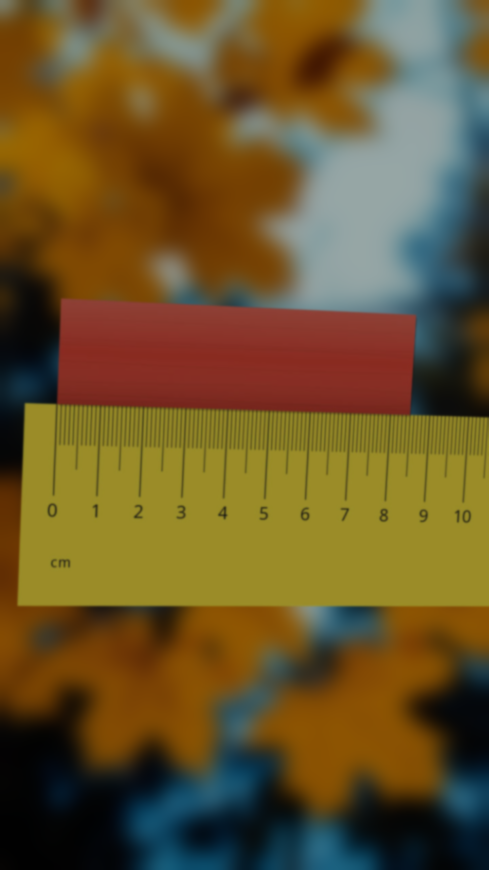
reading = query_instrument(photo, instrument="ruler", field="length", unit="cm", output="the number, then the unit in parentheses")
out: 8.5 (cm)
